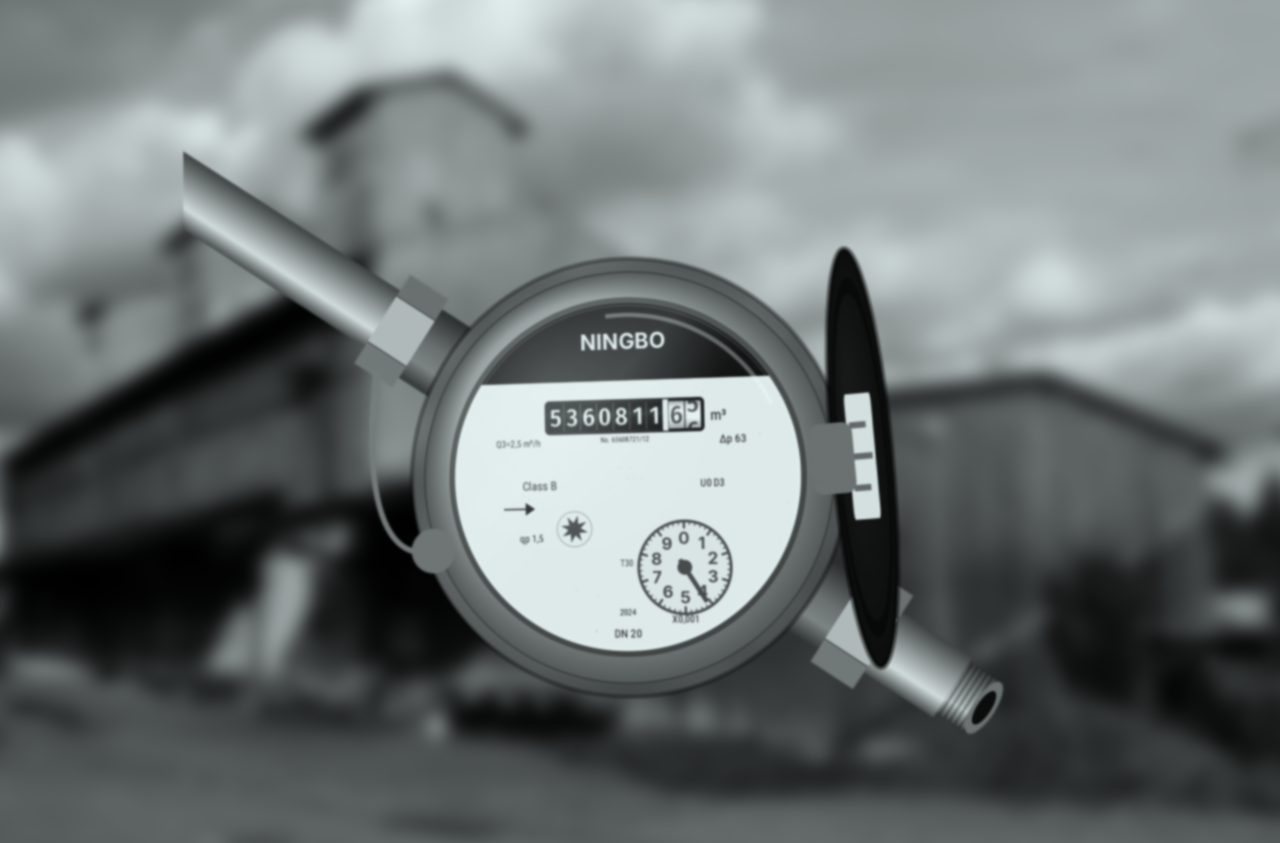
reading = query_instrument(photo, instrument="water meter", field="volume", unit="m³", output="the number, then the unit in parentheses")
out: 5360811.654 (m³)
